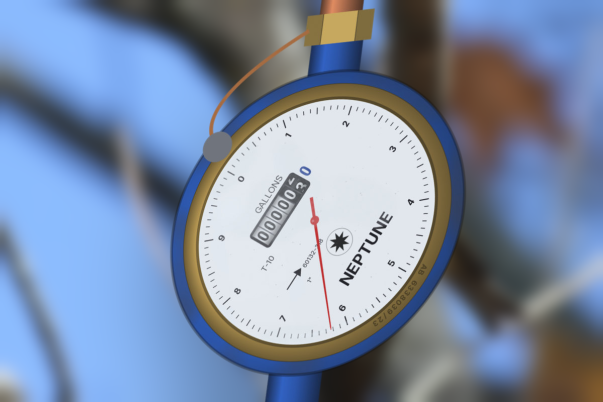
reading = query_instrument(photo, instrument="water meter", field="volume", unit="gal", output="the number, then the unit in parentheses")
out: 26.2 (gal)
